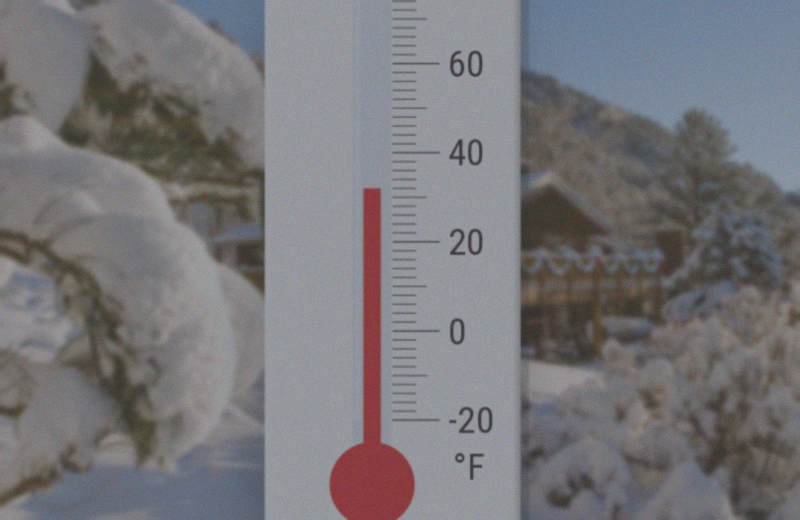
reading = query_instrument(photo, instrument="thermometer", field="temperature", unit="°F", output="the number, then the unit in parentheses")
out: 32 (°F)
